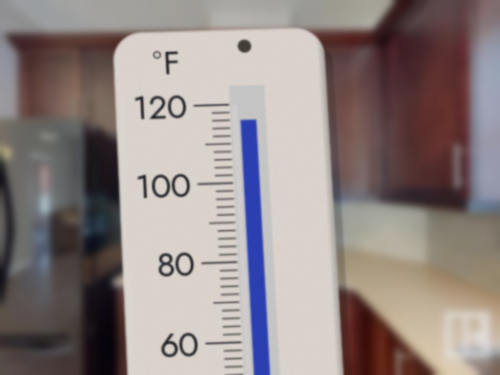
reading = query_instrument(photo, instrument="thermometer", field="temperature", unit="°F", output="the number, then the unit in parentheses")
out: 116 (°F)
